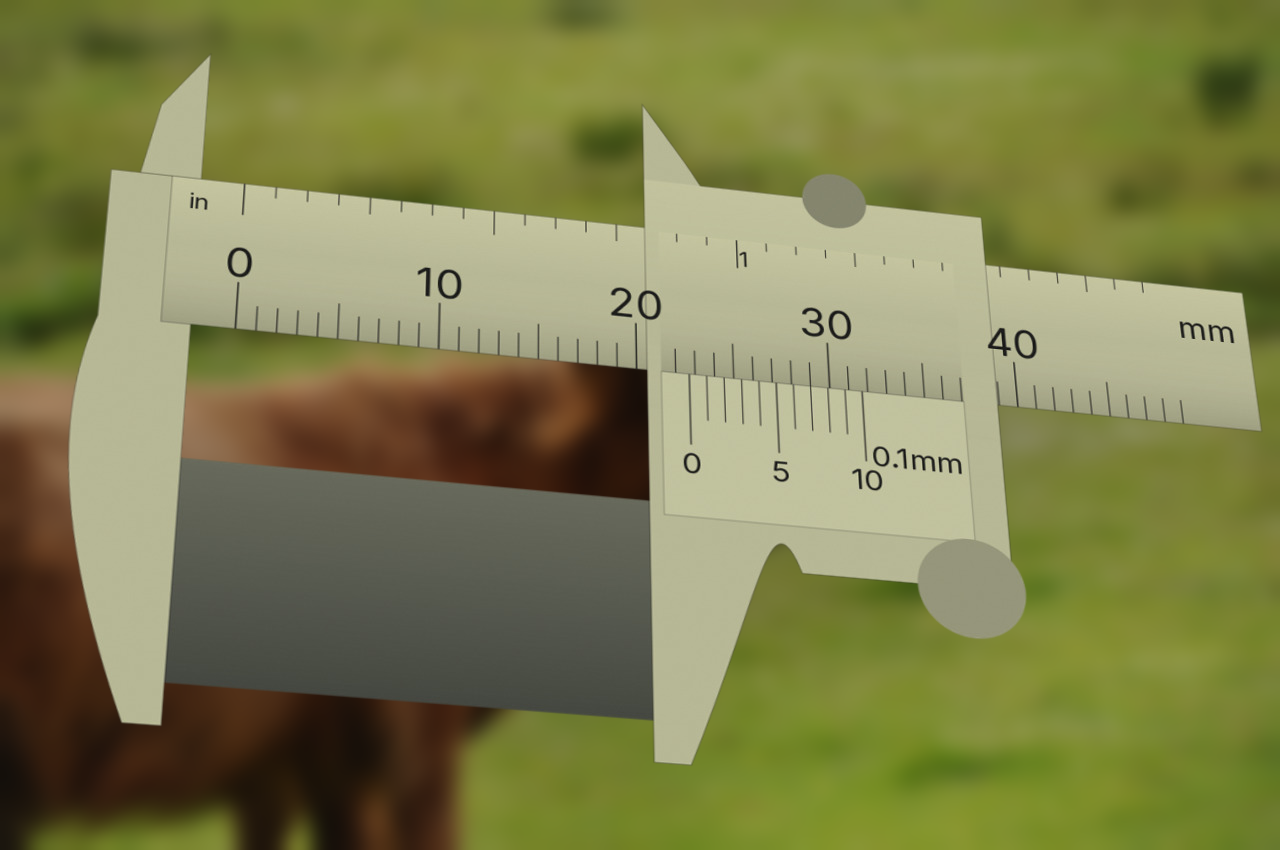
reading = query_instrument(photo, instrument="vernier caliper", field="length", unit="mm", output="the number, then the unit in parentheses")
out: 22.7 (mm)
